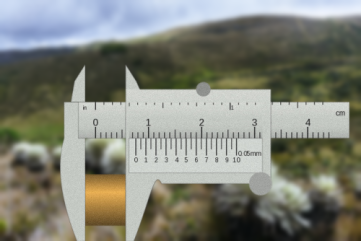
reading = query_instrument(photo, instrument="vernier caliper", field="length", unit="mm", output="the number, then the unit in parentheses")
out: 7.6 (mm)
